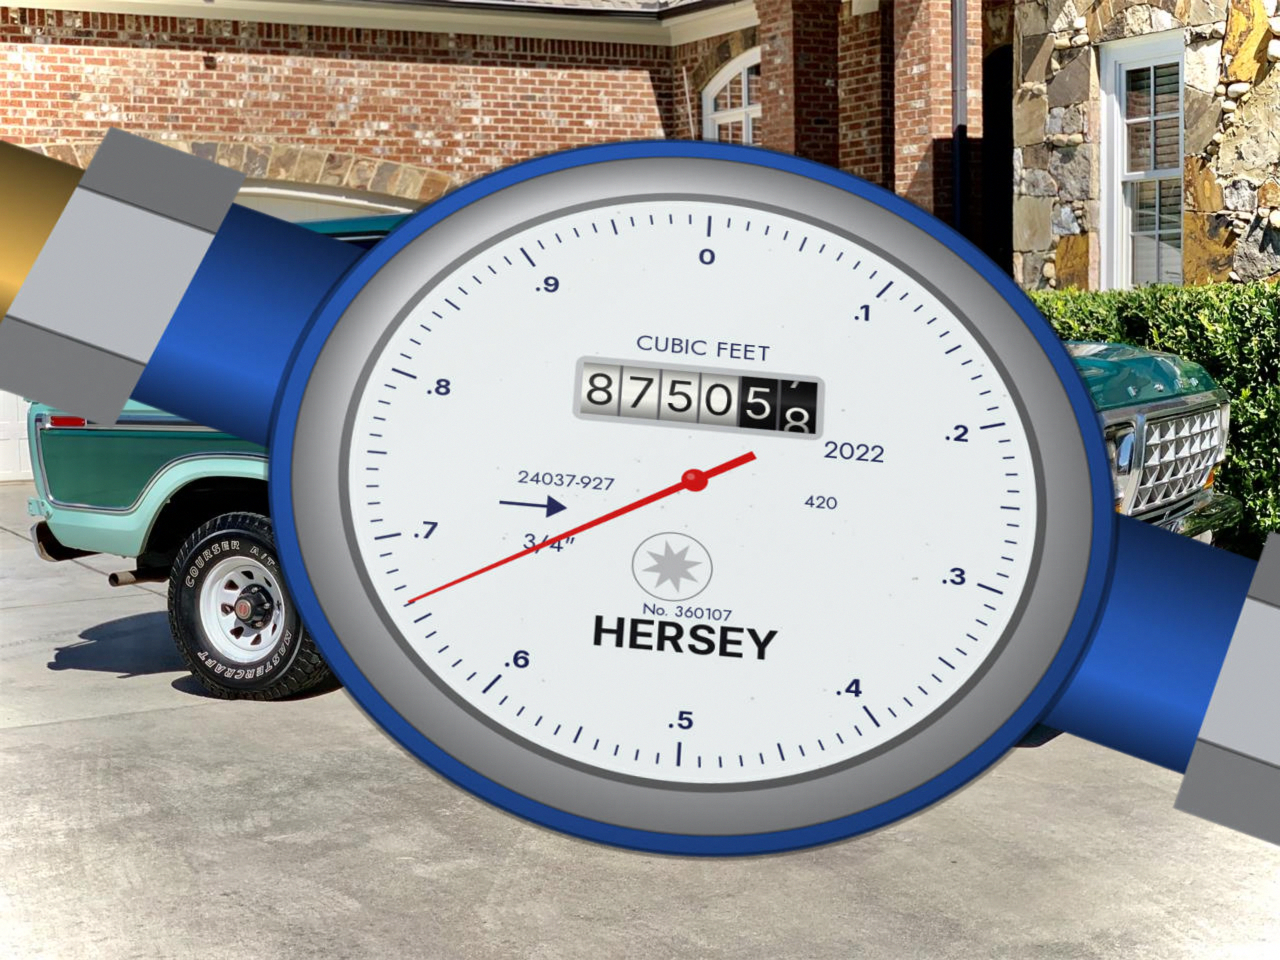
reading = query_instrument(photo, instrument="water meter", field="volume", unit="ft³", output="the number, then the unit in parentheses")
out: 875057.66 (ft³)
